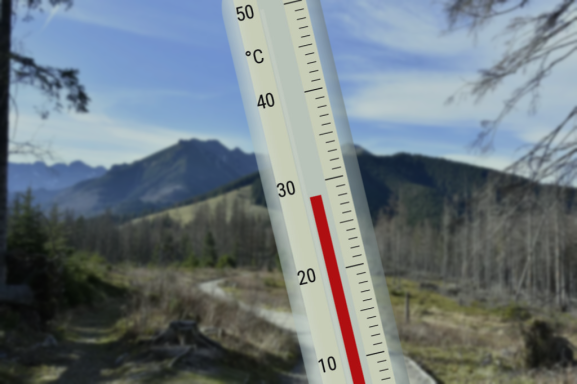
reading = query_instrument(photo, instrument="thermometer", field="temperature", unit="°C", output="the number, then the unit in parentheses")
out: 28.5 (°C)
